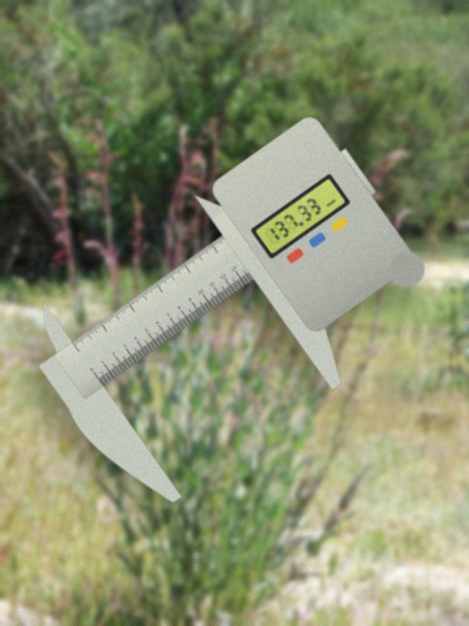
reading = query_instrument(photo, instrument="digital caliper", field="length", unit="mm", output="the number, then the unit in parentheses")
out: 137.33 (mm)
